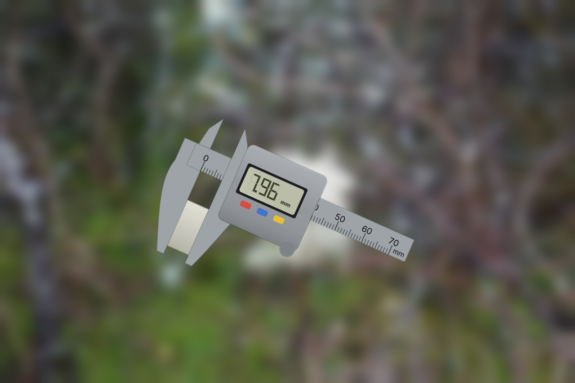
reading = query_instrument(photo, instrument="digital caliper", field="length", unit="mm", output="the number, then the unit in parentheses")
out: 7.96 (mm)
